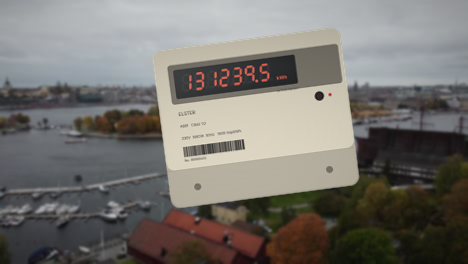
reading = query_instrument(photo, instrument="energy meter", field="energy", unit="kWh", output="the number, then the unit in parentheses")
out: 131239.5 (kWh)
